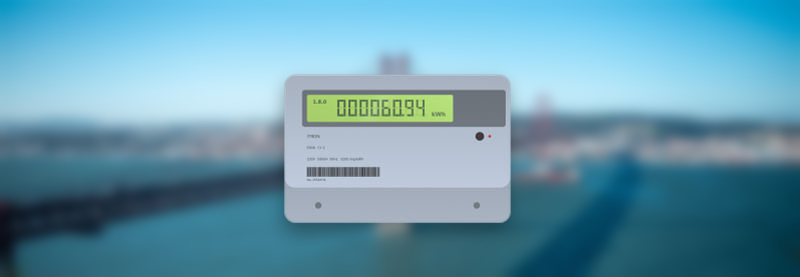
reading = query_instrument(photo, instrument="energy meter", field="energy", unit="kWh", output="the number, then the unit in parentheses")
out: 60.94 (kWh)
